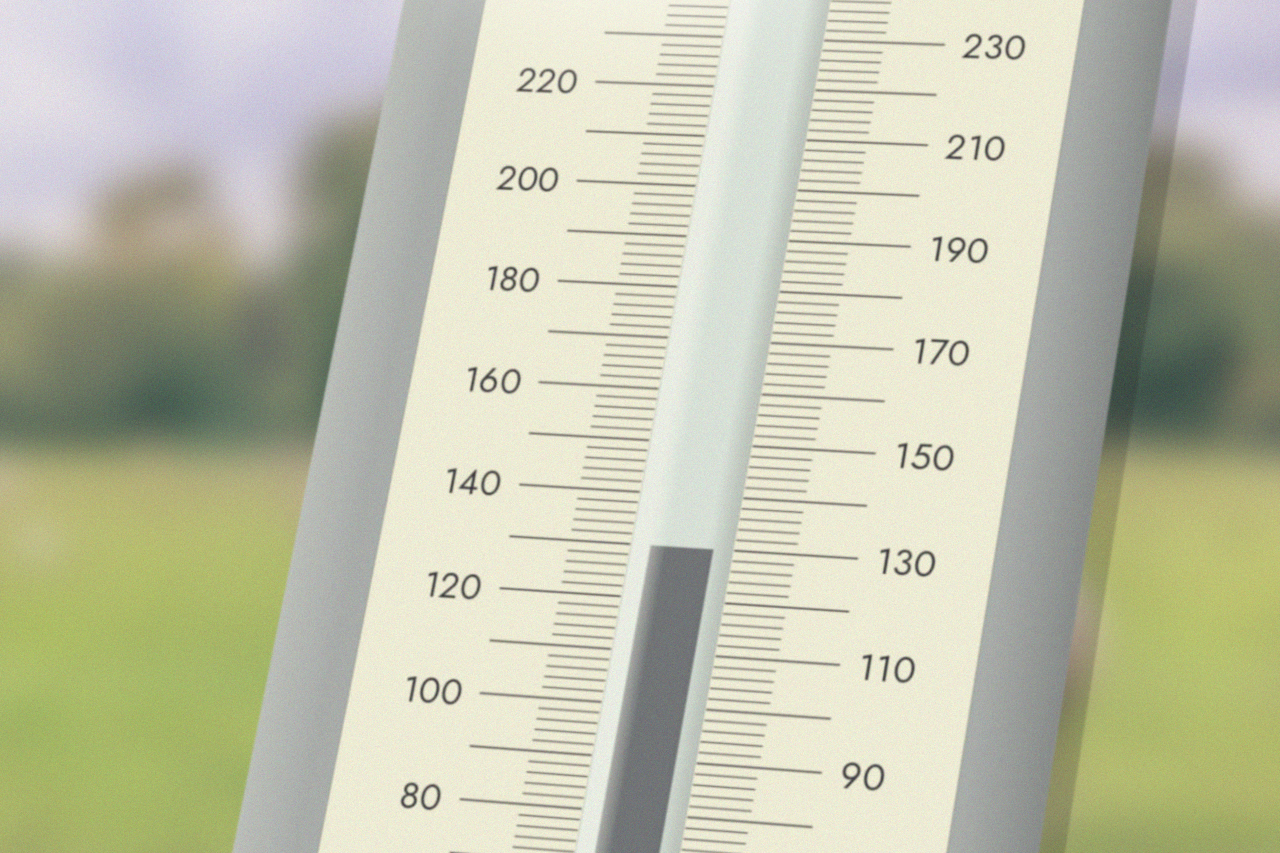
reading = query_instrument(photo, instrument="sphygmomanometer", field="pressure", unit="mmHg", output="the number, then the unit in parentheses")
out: 130 (mmHg)
